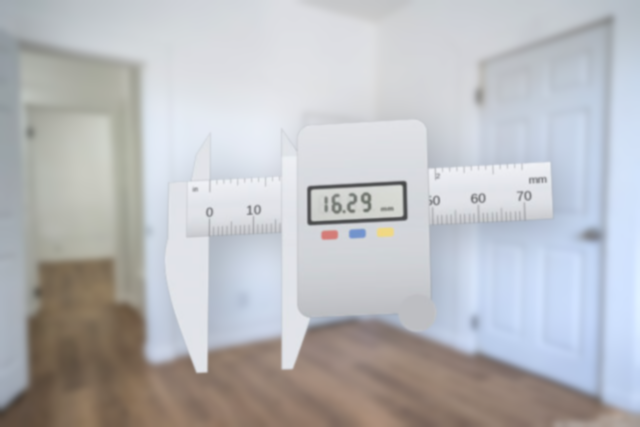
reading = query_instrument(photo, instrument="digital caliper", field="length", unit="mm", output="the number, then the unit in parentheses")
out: 16.29 (mm)
